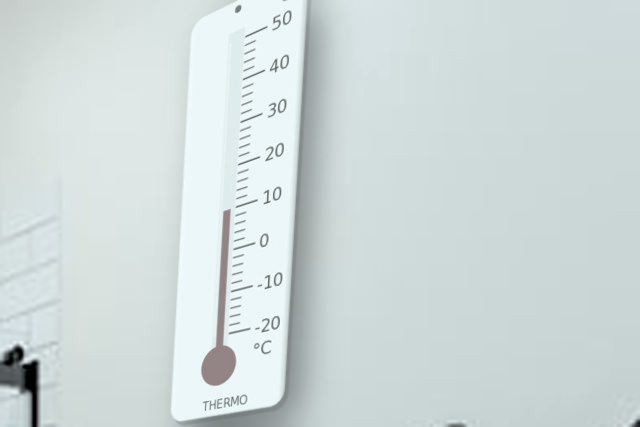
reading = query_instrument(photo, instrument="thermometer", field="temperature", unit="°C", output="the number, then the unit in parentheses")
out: 10 (°C)
